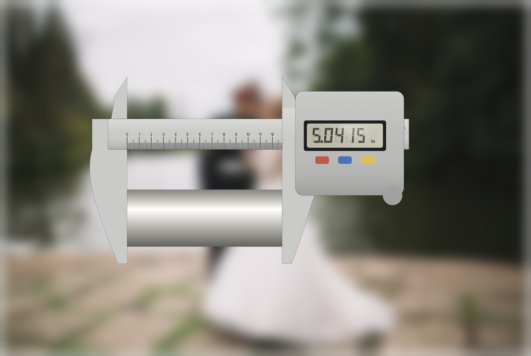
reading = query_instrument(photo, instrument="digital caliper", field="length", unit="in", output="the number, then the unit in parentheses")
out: 5.0415 (in)
